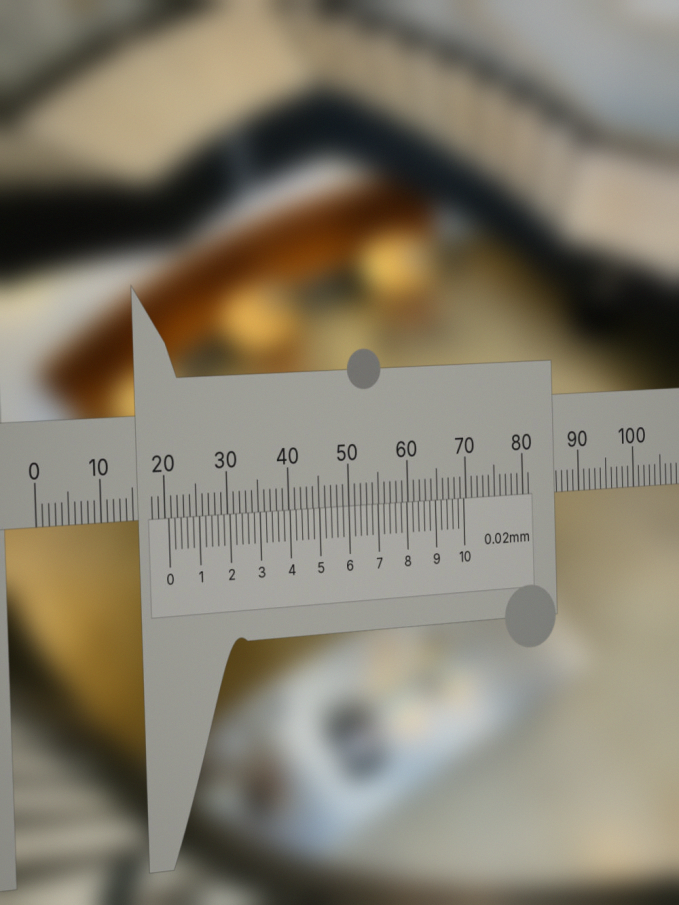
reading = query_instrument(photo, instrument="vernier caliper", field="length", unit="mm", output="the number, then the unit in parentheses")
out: 20.6 (mm)
